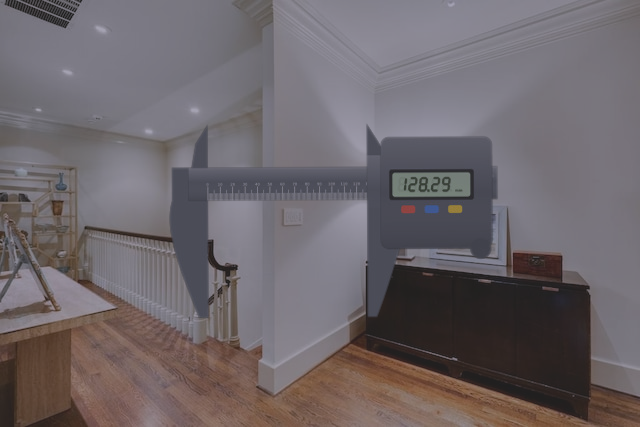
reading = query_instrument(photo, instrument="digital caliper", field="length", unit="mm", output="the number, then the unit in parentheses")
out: 128.29 (mm)
